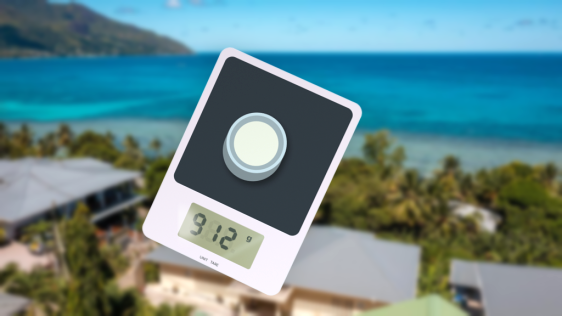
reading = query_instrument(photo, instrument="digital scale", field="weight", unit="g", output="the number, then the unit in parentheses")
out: 912 (g)
